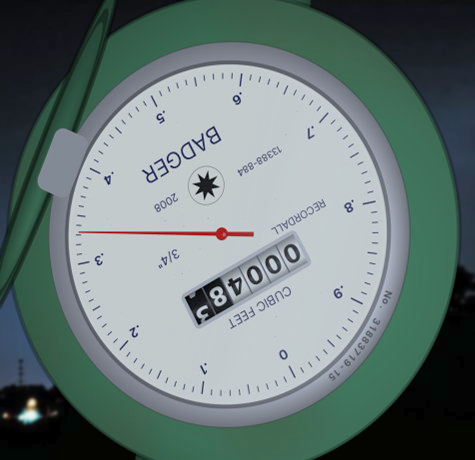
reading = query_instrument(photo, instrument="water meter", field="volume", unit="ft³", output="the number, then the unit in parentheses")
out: 483.33 (ft³)
